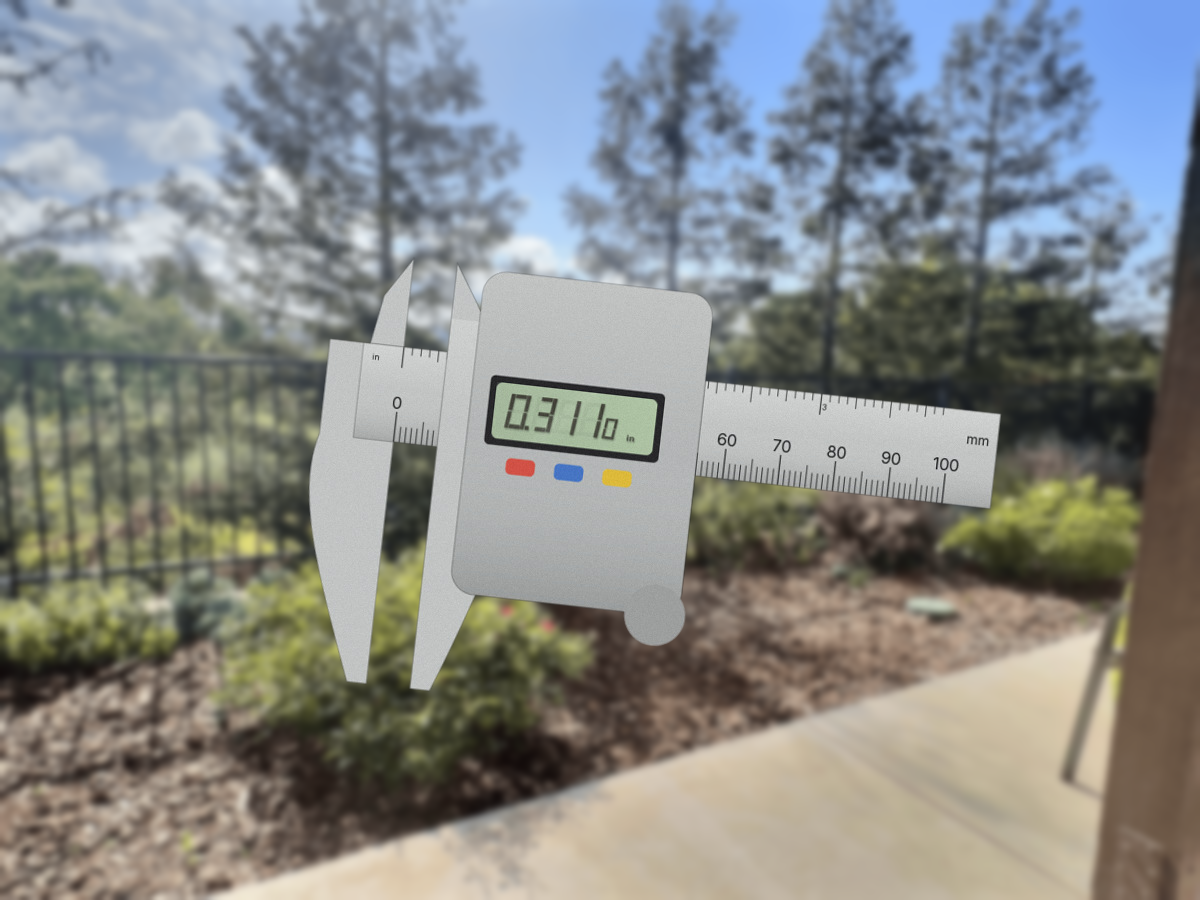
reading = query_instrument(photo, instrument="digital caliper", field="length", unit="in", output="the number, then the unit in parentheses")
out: 0.3110 (in)
